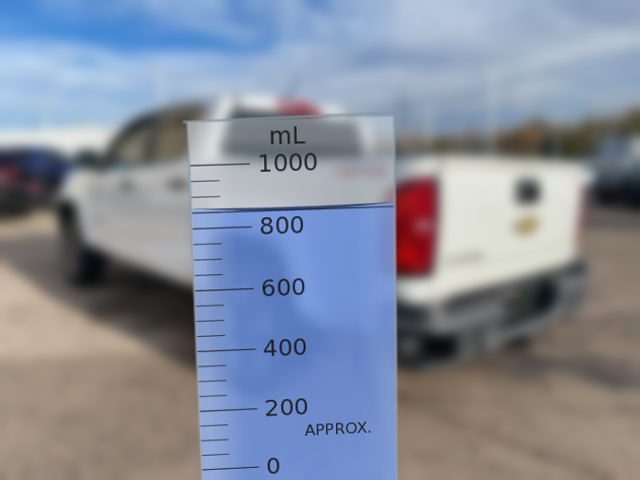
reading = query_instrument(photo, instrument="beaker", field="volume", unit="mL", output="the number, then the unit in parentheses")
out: 850 (mL)
